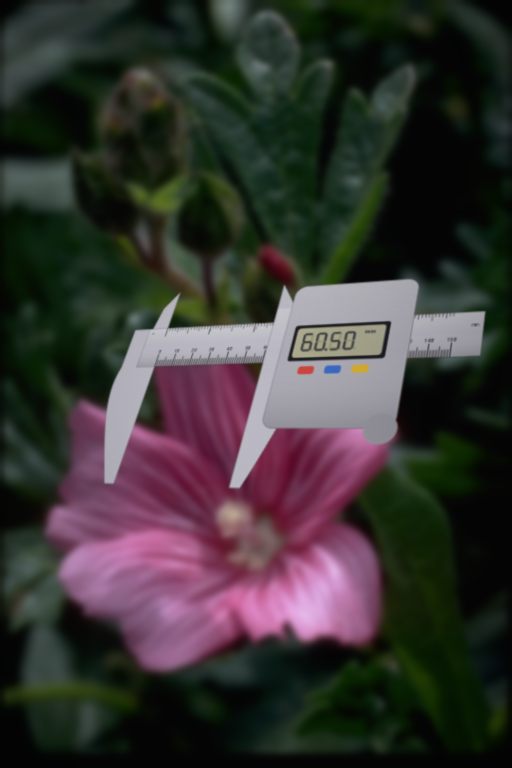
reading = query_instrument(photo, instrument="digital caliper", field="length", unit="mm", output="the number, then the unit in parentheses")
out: 60.50 (mm)
